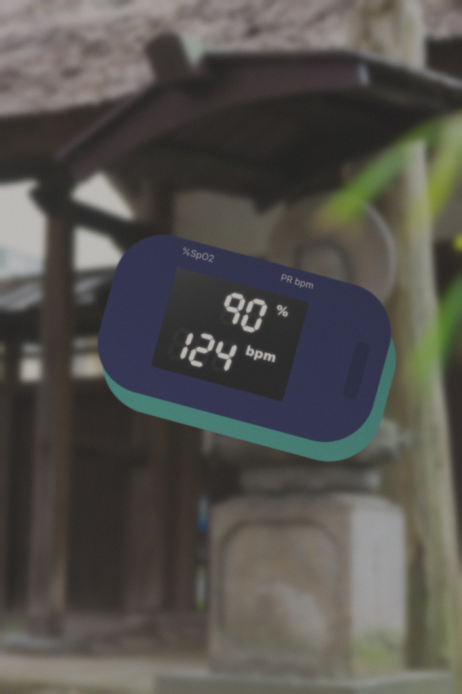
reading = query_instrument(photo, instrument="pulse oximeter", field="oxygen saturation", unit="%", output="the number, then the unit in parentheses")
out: 90 (%)
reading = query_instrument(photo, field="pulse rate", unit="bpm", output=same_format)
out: 124 (bpm)
